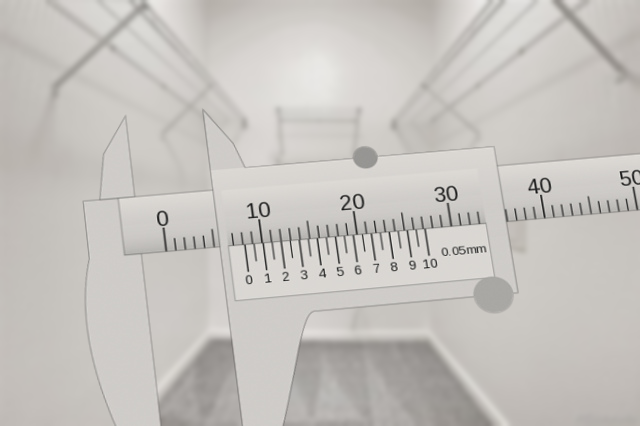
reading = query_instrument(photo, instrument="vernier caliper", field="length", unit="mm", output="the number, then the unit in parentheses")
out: 8.2 (mm)
